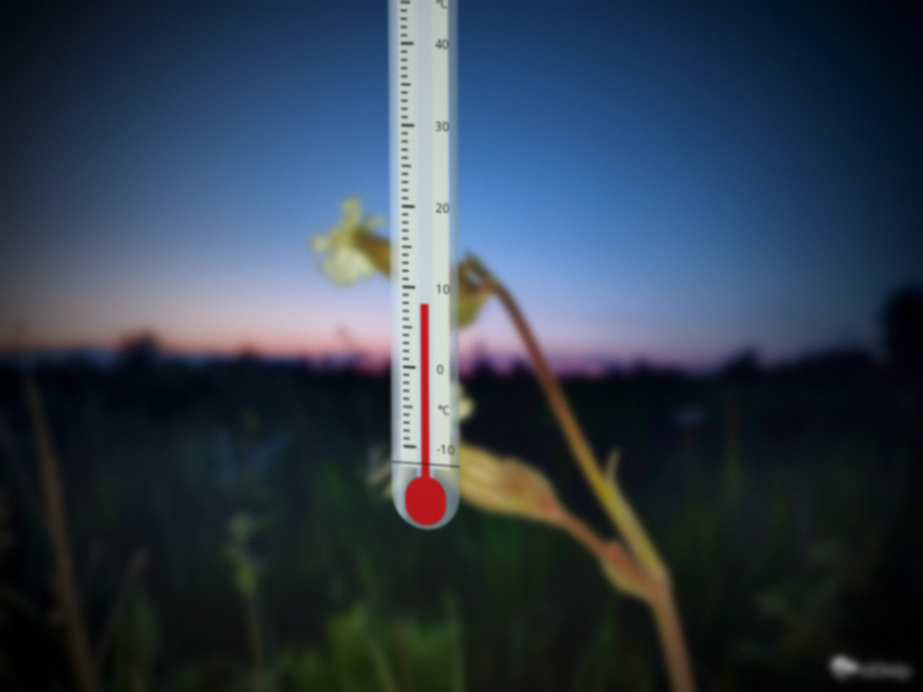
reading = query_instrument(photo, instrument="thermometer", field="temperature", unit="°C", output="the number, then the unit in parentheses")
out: 8 (°C)
